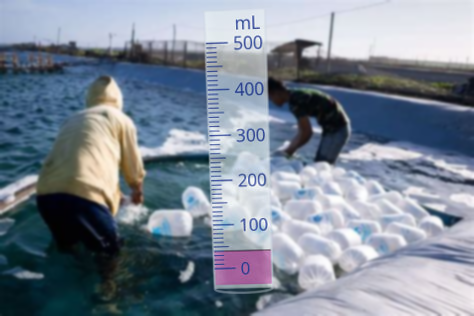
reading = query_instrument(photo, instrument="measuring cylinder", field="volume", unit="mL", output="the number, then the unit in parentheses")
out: 40 (mL)
